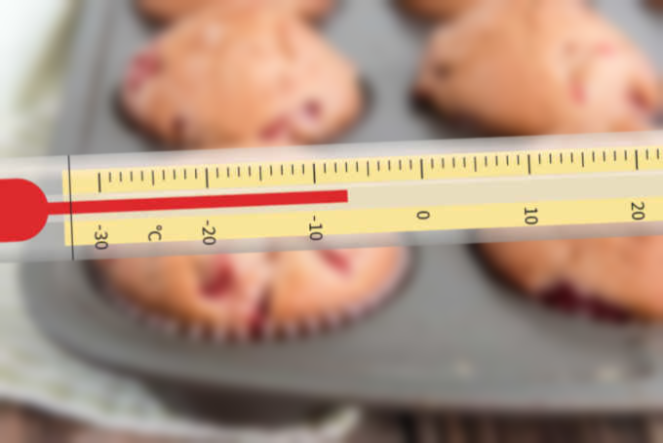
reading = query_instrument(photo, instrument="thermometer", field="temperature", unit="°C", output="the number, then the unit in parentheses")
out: -7 (°C)
